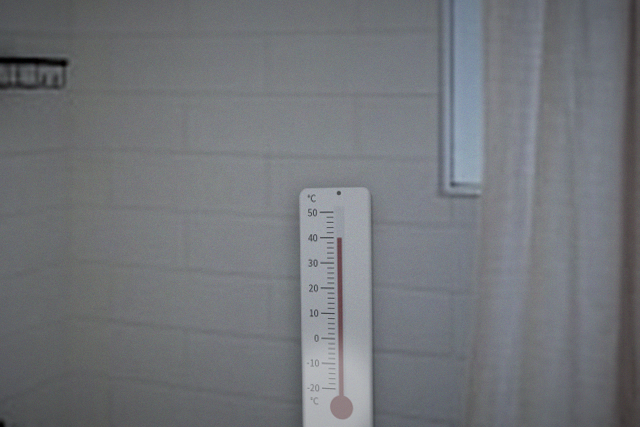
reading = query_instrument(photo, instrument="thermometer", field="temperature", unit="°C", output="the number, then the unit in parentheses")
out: 40 (°C)
